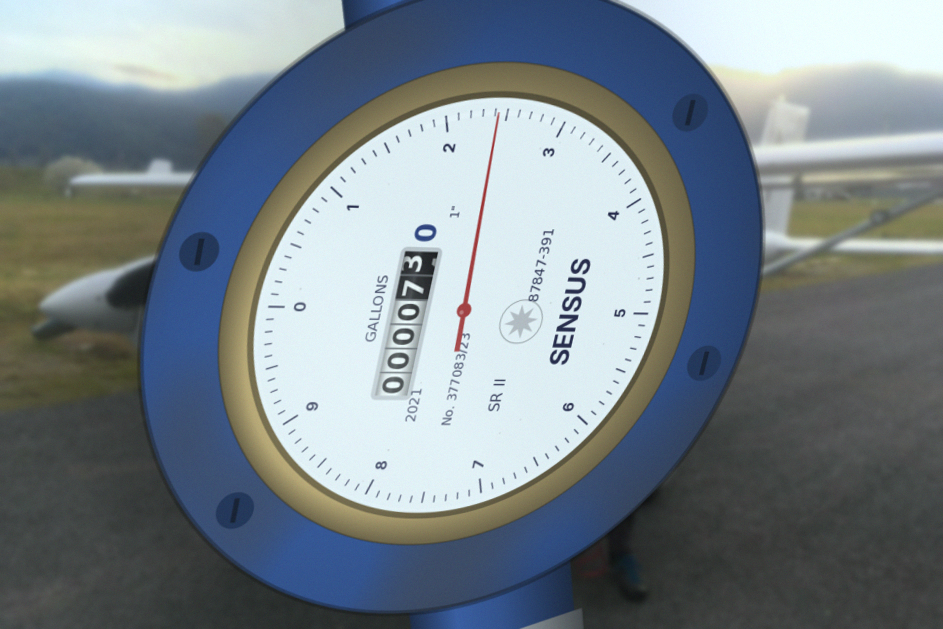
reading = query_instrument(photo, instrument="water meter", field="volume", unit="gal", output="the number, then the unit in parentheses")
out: 732.4 (gal)
